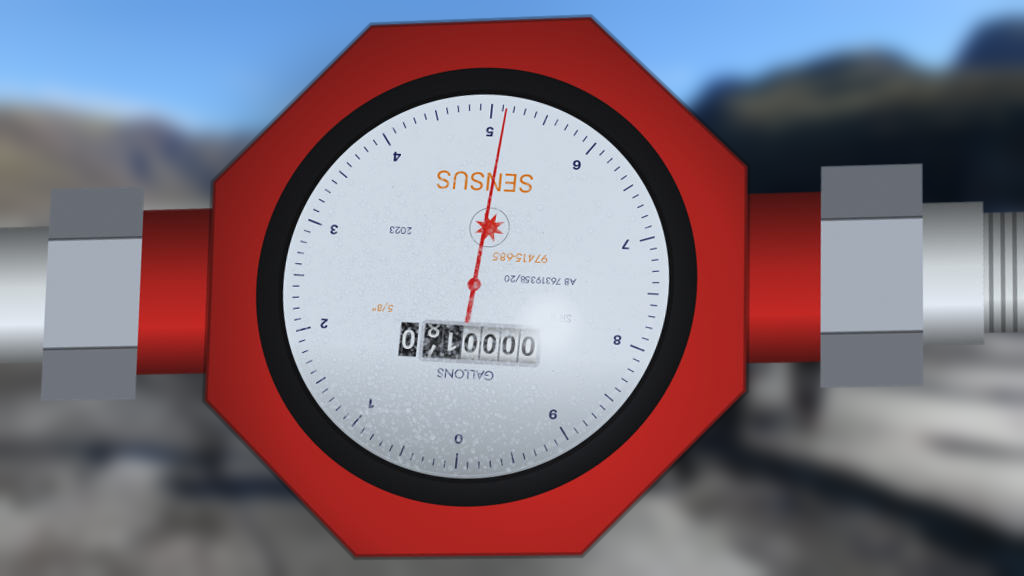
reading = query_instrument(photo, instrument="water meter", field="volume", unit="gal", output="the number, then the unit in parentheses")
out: 175.1 (gal)
